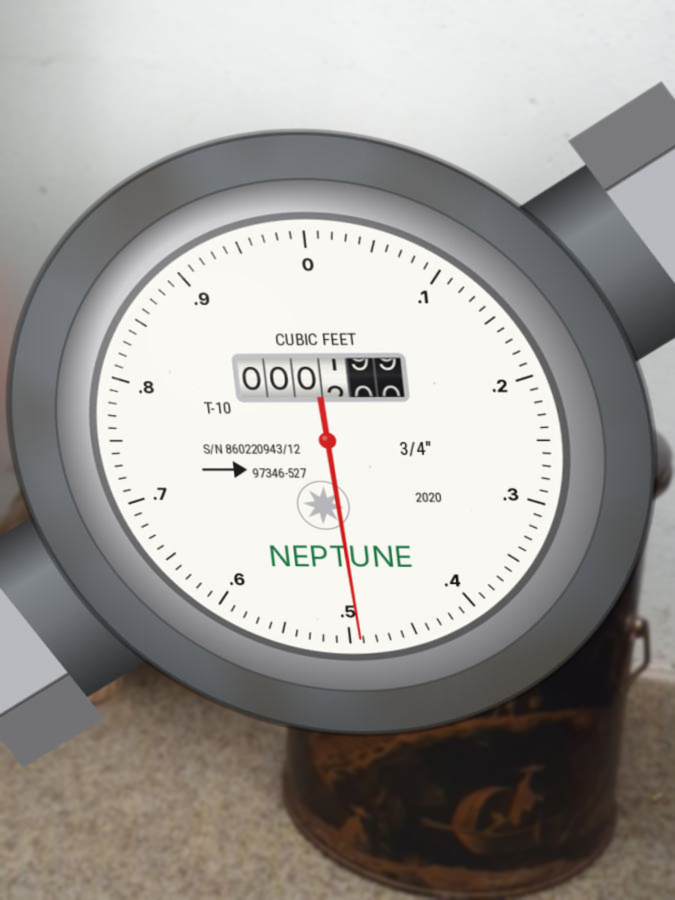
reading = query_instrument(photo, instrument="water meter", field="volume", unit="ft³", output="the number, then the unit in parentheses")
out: 199.49 (ft³)
